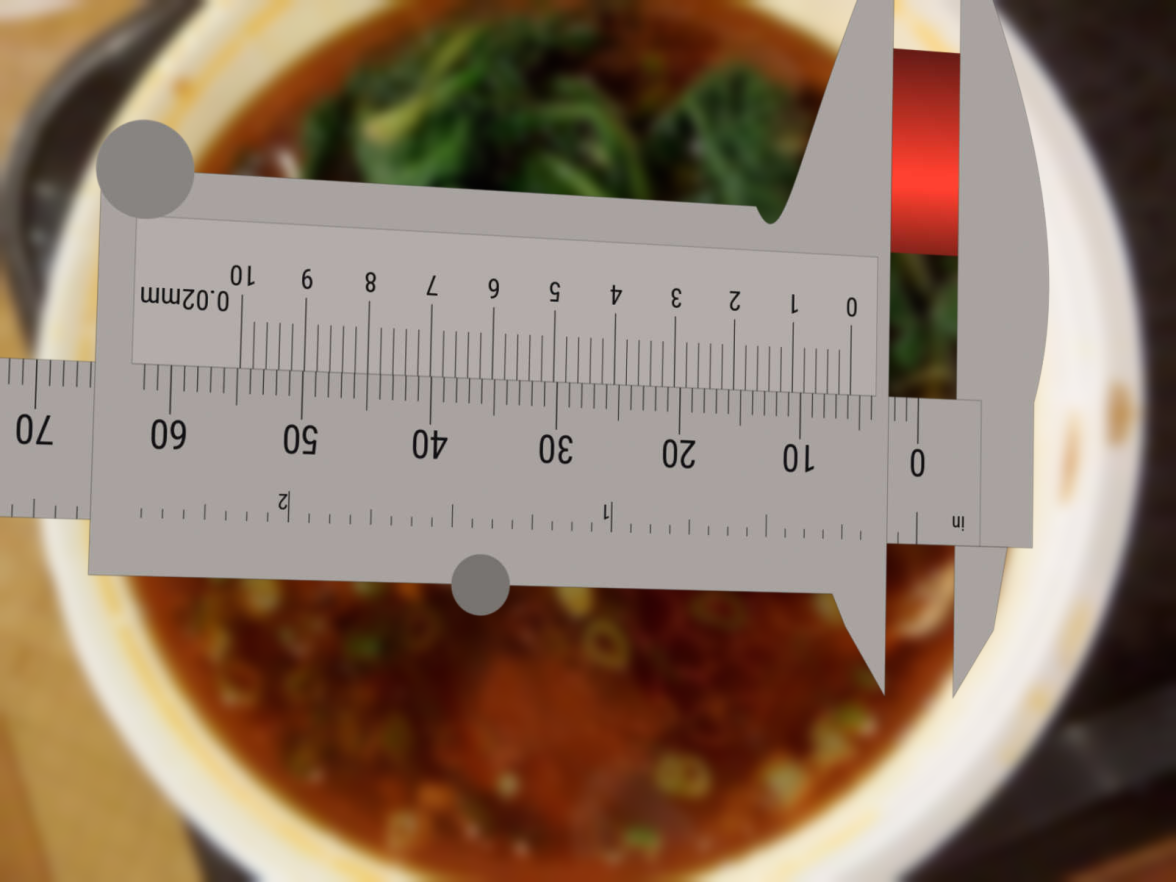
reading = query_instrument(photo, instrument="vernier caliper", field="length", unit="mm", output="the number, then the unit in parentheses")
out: 5.8 (mm)
